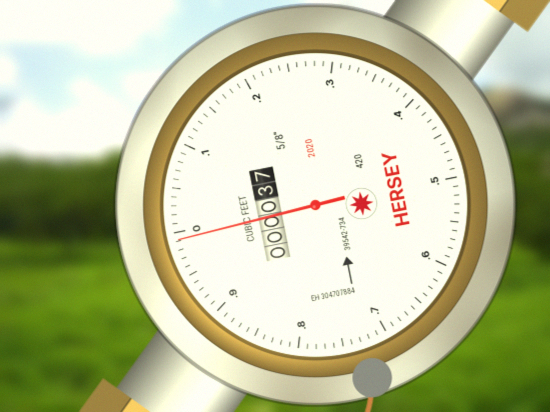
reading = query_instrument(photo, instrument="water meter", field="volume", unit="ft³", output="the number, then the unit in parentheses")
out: 36.99 (ft³)
